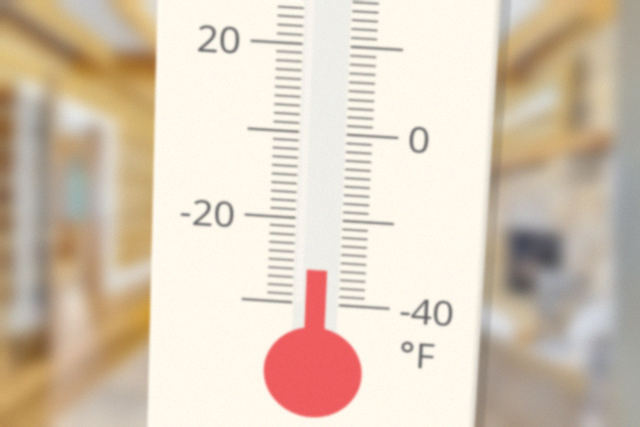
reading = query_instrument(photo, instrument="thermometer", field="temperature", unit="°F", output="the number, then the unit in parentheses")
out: -32 (°F)
